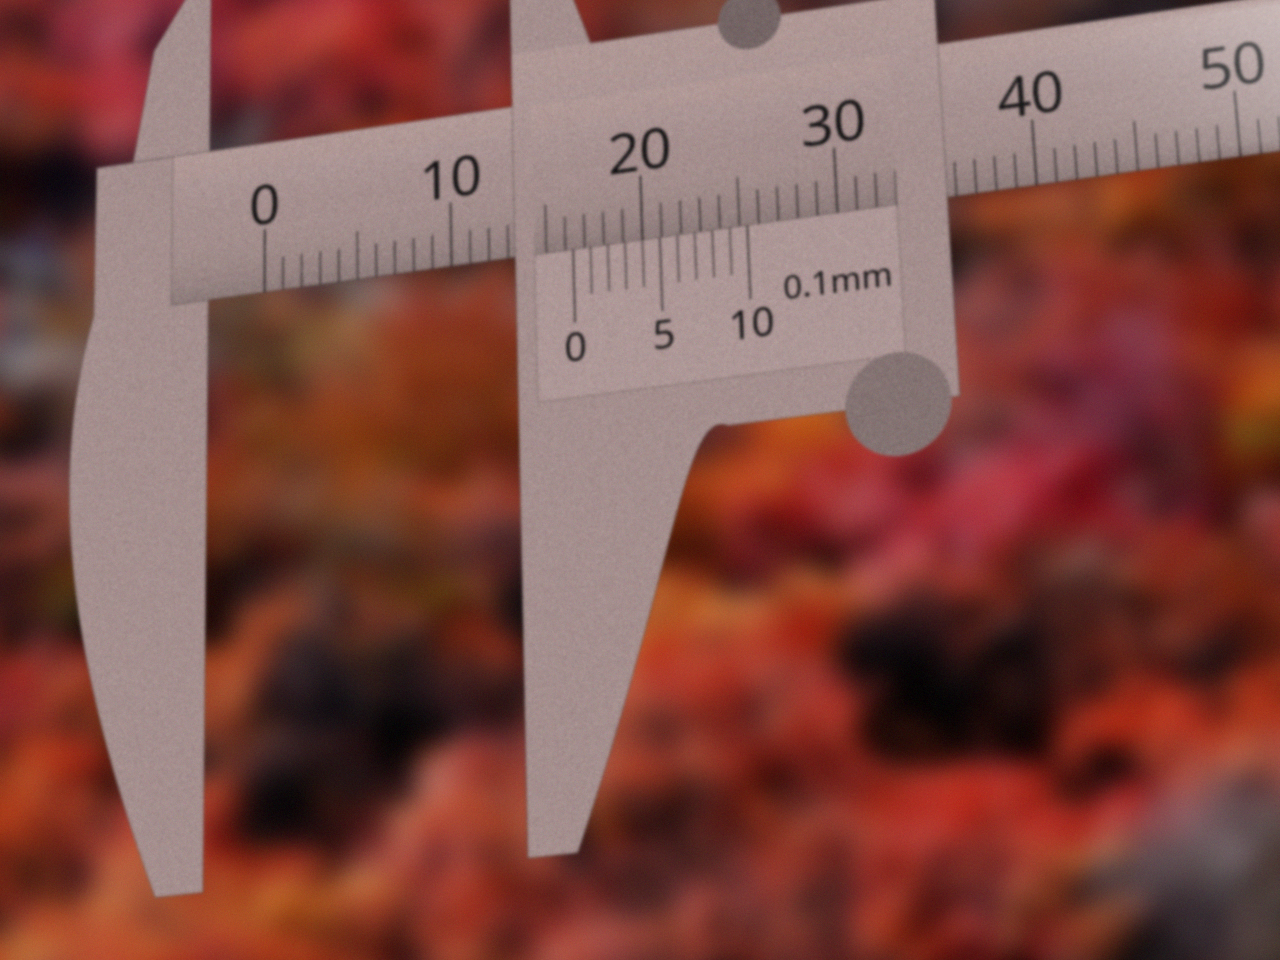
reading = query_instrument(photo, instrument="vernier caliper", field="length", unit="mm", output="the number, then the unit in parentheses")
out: 16.4 (mm)
